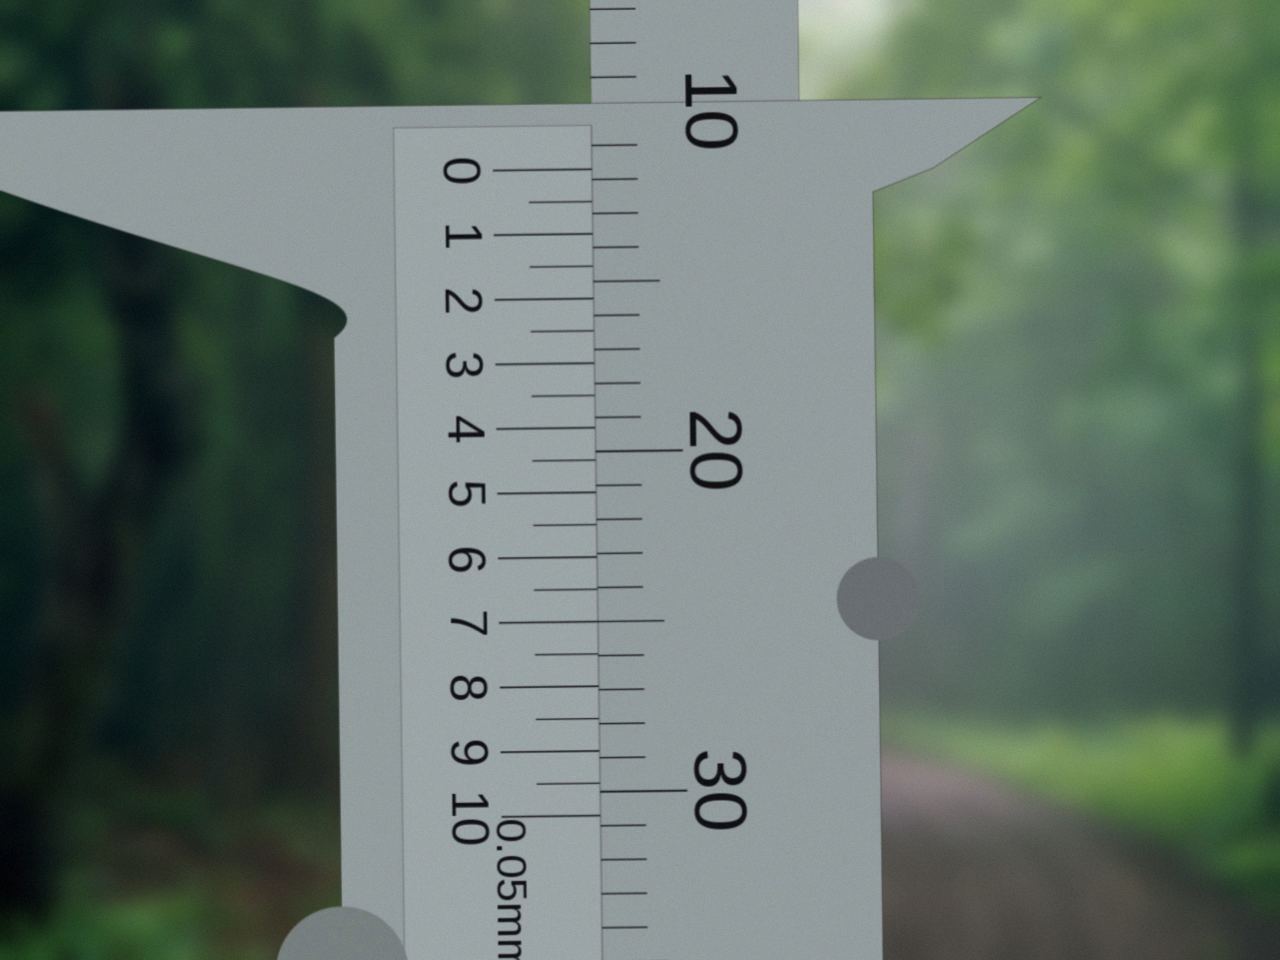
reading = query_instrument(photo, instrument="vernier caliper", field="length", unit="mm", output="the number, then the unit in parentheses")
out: 11.70 (mm)
